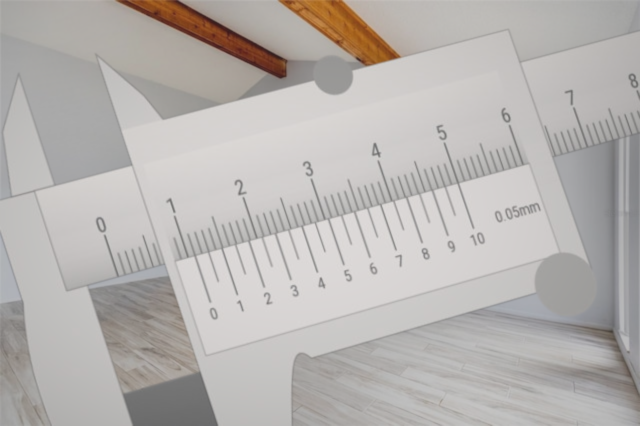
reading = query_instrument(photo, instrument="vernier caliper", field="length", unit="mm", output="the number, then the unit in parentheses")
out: 11.0 (mm)
